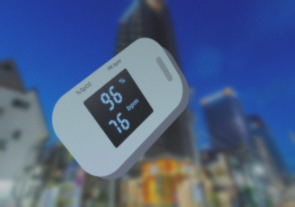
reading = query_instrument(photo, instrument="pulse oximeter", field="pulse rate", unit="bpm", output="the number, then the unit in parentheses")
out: 76 (bpm)
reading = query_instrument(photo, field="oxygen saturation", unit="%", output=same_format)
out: 96 (%)
